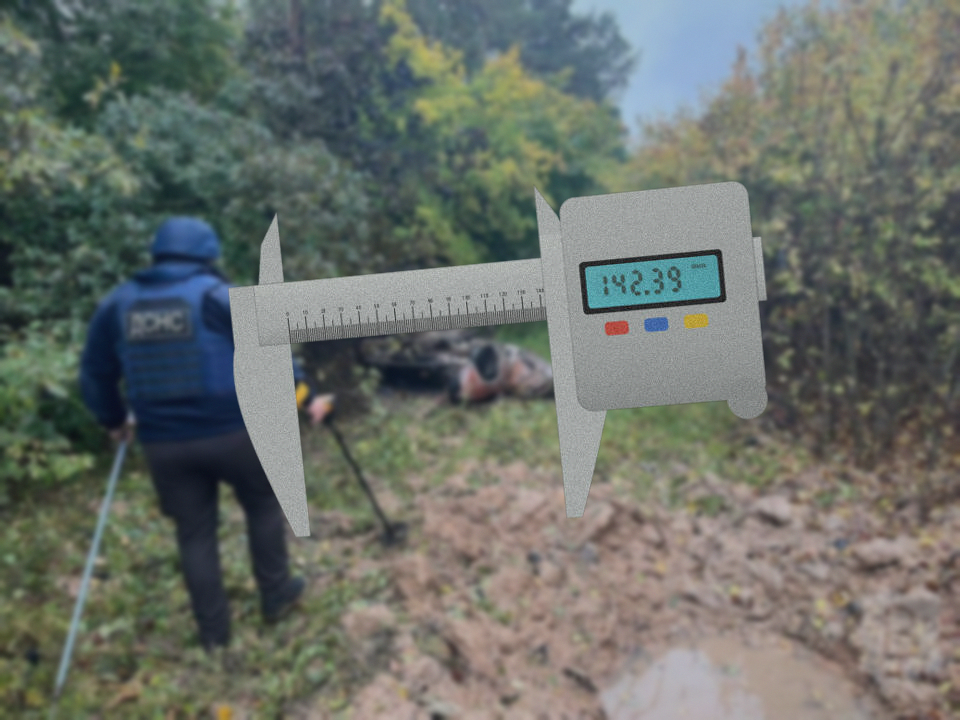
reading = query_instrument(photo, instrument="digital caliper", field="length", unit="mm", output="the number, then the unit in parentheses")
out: 142.39 (mm)
